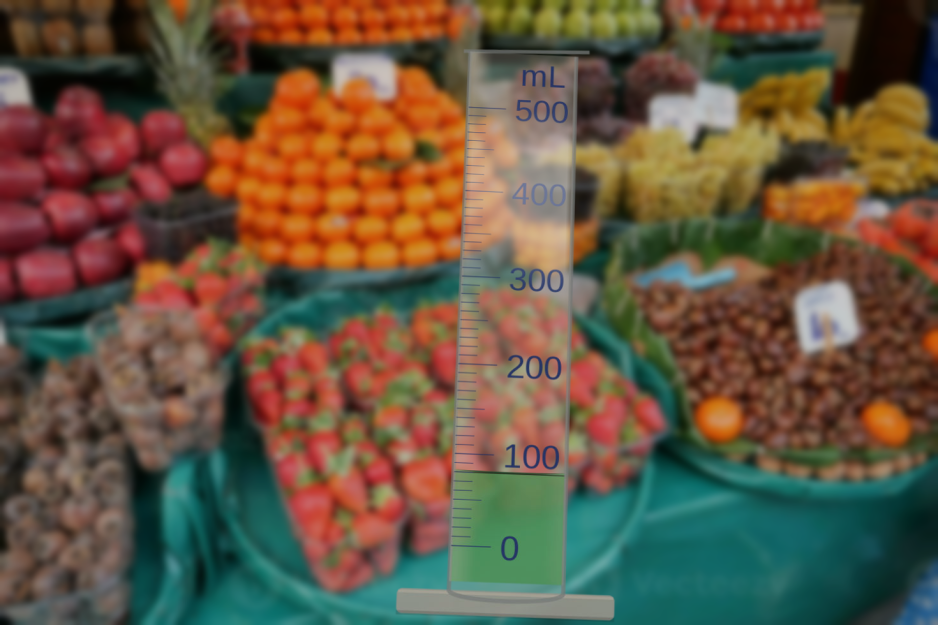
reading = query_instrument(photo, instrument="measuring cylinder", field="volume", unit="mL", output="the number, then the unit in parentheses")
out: 80 (mL)
